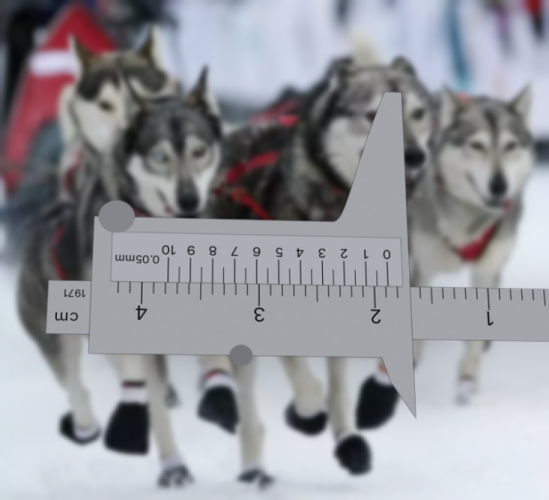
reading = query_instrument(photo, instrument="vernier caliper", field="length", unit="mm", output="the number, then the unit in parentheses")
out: 18.8 (mm)
